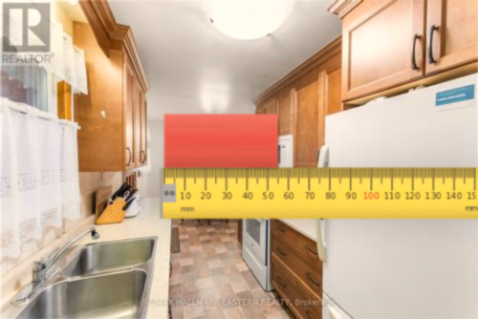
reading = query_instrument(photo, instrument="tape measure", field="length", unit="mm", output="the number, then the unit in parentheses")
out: 55 (mm)
